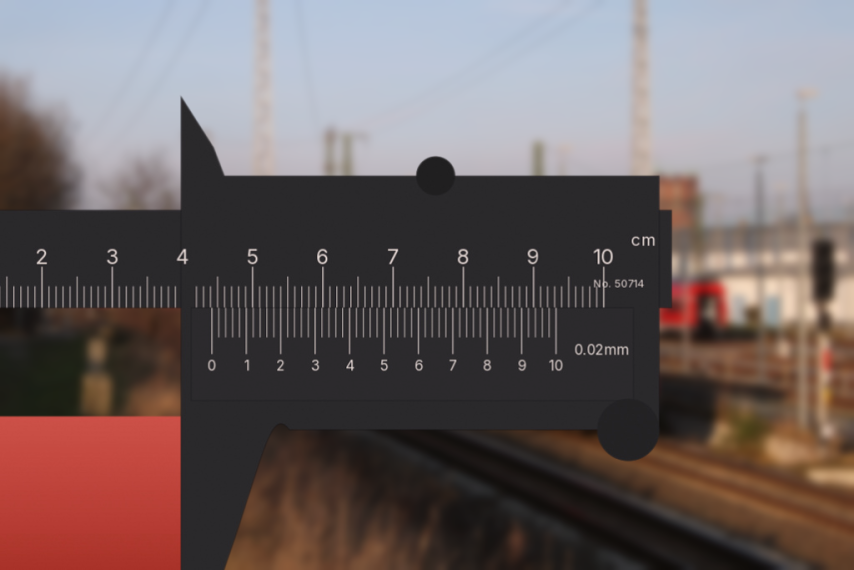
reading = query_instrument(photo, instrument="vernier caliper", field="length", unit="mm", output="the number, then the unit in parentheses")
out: 44.2 (mm)
